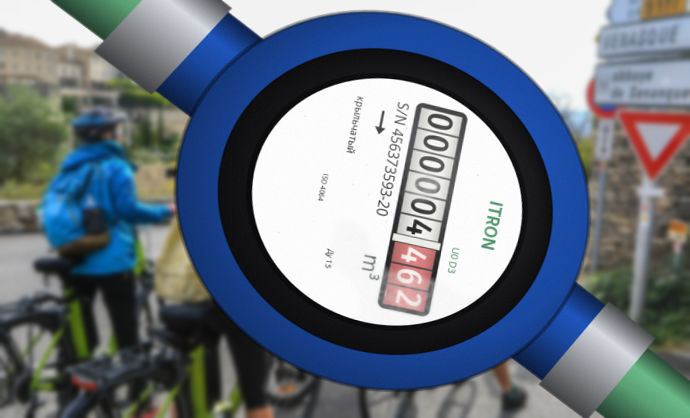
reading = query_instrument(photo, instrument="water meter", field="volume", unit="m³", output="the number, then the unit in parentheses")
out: 4.462 (m³)
